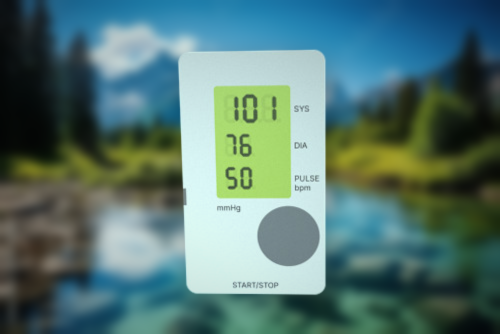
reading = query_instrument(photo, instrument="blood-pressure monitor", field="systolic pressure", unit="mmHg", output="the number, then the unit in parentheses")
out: 101 (mmHg)
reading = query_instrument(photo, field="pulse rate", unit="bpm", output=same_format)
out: 50 (bpm)
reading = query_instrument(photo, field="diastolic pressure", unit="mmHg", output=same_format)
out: 76 (mmHg)
